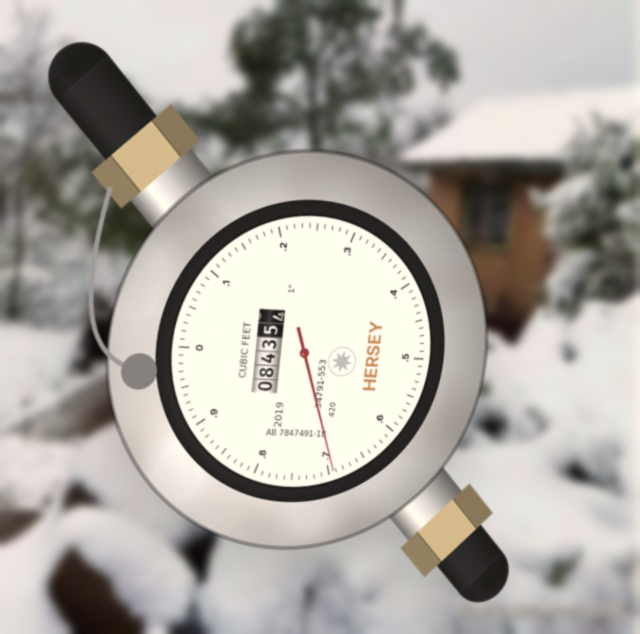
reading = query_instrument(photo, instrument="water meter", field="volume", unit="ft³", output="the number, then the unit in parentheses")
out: 84353.69 (ft³)
